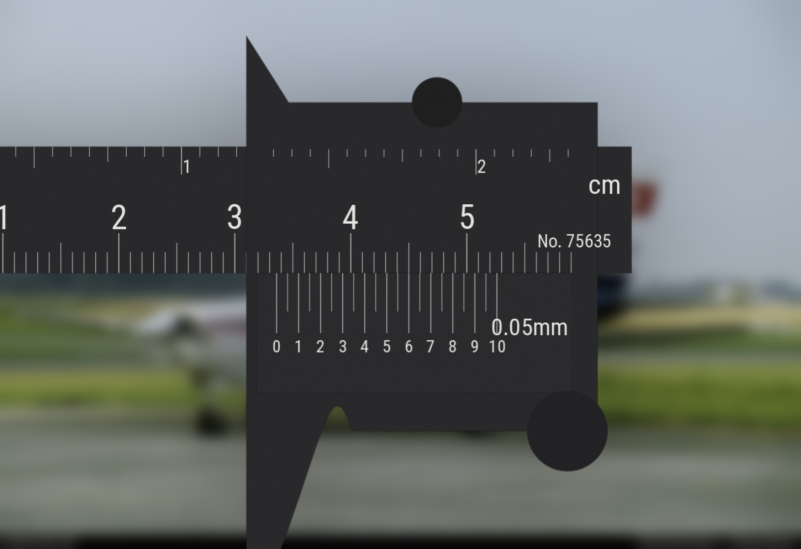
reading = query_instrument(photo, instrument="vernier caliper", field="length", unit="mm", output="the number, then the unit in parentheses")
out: 33.6 (mm)
